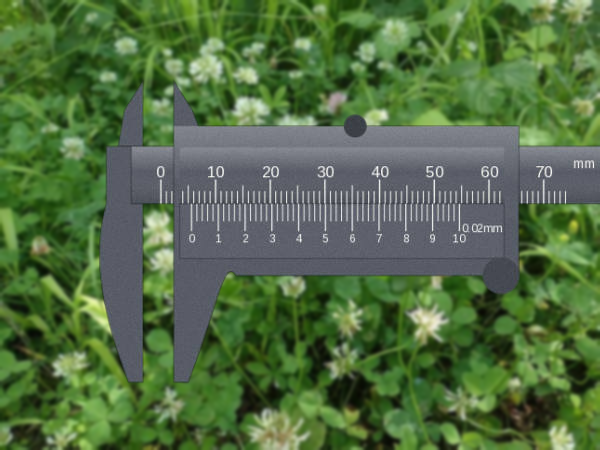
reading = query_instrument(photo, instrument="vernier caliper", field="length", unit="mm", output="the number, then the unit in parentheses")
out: 5.6 (mm)
